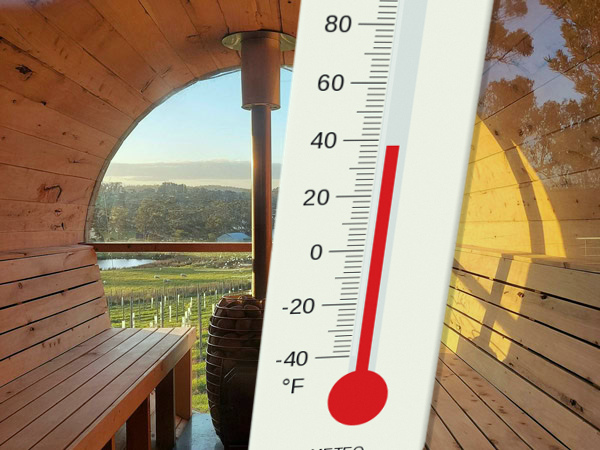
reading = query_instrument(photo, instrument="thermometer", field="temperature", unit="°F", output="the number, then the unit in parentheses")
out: 38 (°F)
